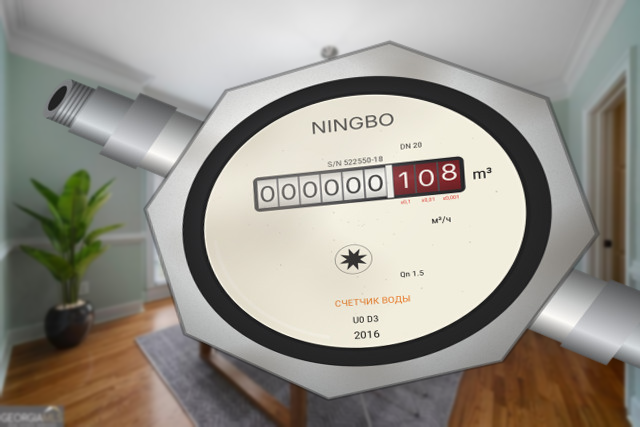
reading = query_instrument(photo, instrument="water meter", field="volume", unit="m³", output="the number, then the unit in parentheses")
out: 0.108 (m³)
